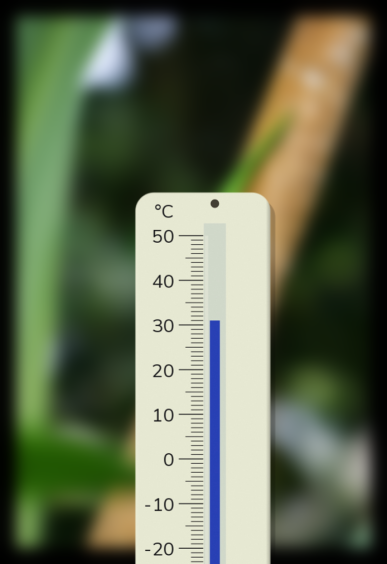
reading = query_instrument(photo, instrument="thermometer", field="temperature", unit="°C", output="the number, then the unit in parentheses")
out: 31 (°C)
